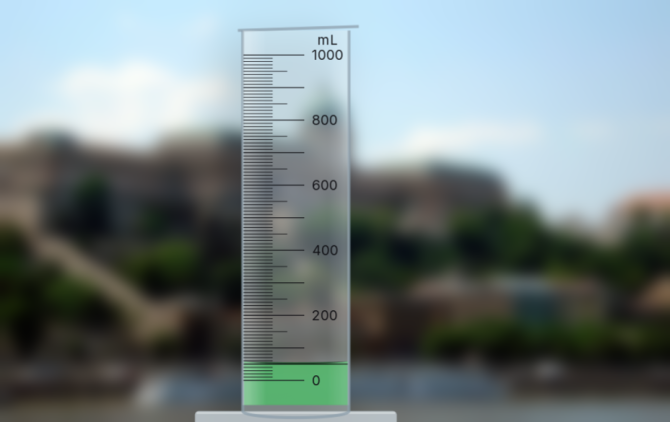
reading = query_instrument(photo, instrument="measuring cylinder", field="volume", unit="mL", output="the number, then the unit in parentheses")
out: 50 (mL)
